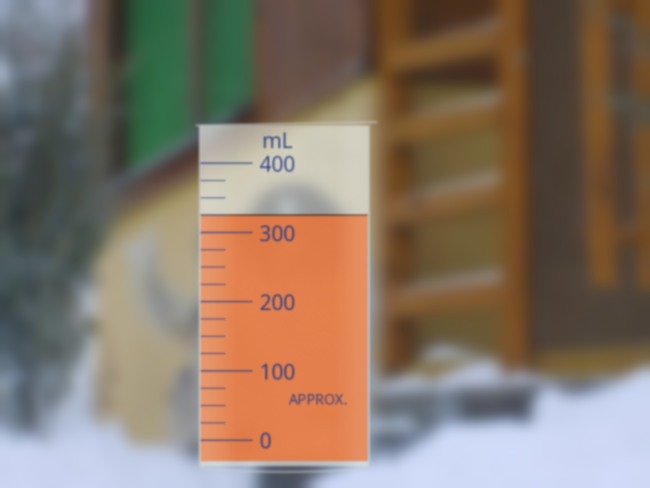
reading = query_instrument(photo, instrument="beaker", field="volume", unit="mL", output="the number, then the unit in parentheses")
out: 325 (mL)
